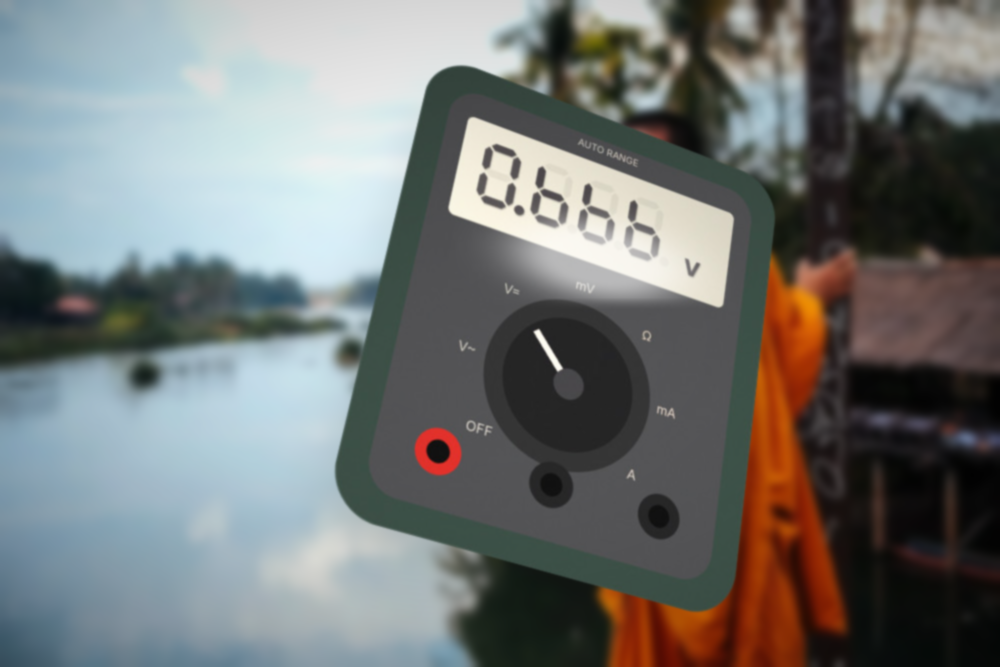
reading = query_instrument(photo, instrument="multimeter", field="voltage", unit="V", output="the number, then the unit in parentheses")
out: 0.666 (V)
